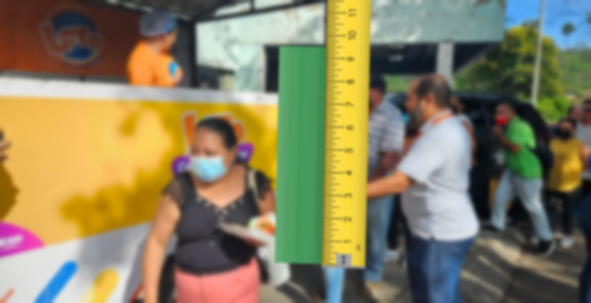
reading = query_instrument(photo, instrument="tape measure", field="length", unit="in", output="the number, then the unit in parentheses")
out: 9.5 (in)
